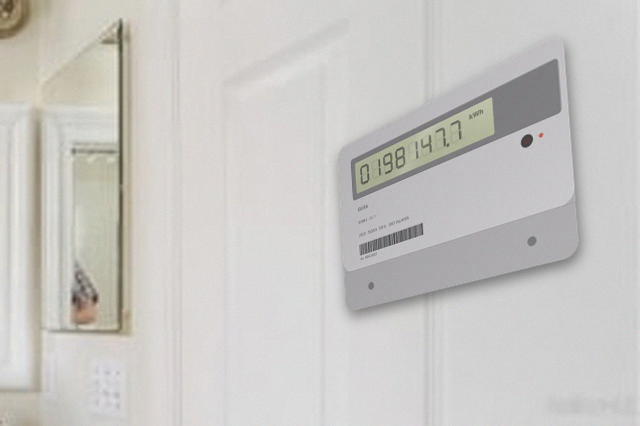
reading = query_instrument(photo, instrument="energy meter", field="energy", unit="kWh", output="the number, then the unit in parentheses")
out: 198147.7 (kWh)
